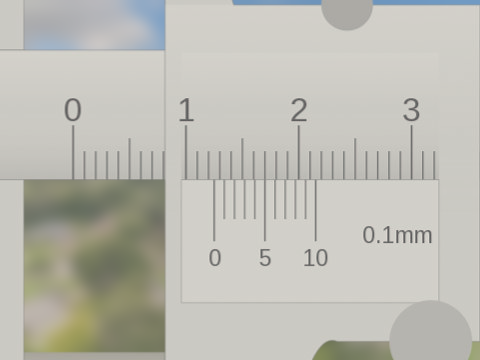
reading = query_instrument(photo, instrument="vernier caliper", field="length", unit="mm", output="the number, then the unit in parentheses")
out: 12.5 (mm)
